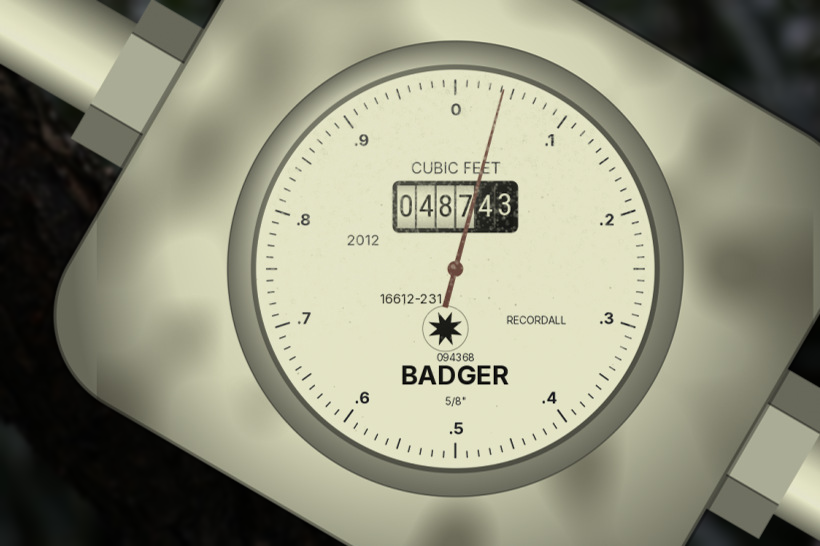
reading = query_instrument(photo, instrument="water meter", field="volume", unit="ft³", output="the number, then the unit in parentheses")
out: 48743.04 (ft³)
